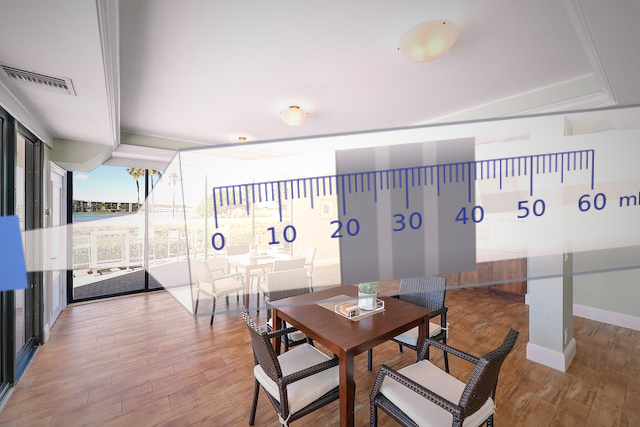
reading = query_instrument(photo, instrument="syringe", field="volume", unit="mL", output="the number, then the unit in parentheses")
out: 19 (mL)
